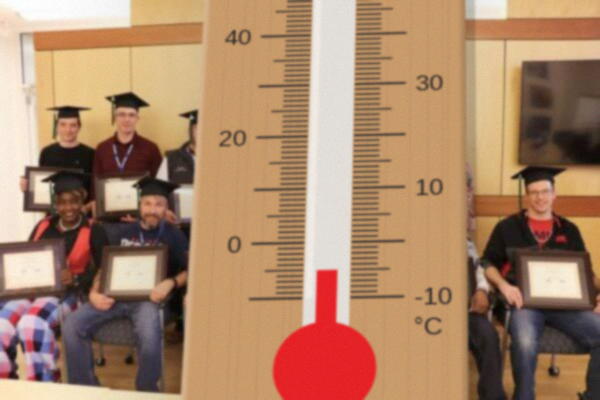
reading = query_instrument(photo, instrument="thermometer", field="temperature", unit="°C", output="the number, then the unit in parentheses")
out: -5 (°C)
